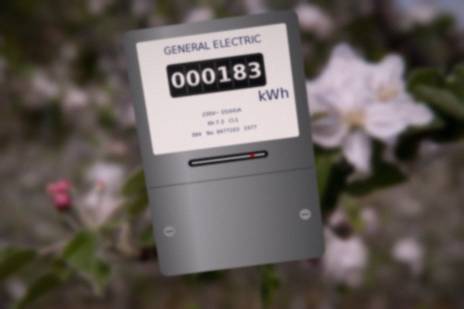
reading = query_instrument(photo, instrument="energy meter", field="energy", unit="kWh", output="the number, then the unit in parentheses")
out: 183 (kWh)
